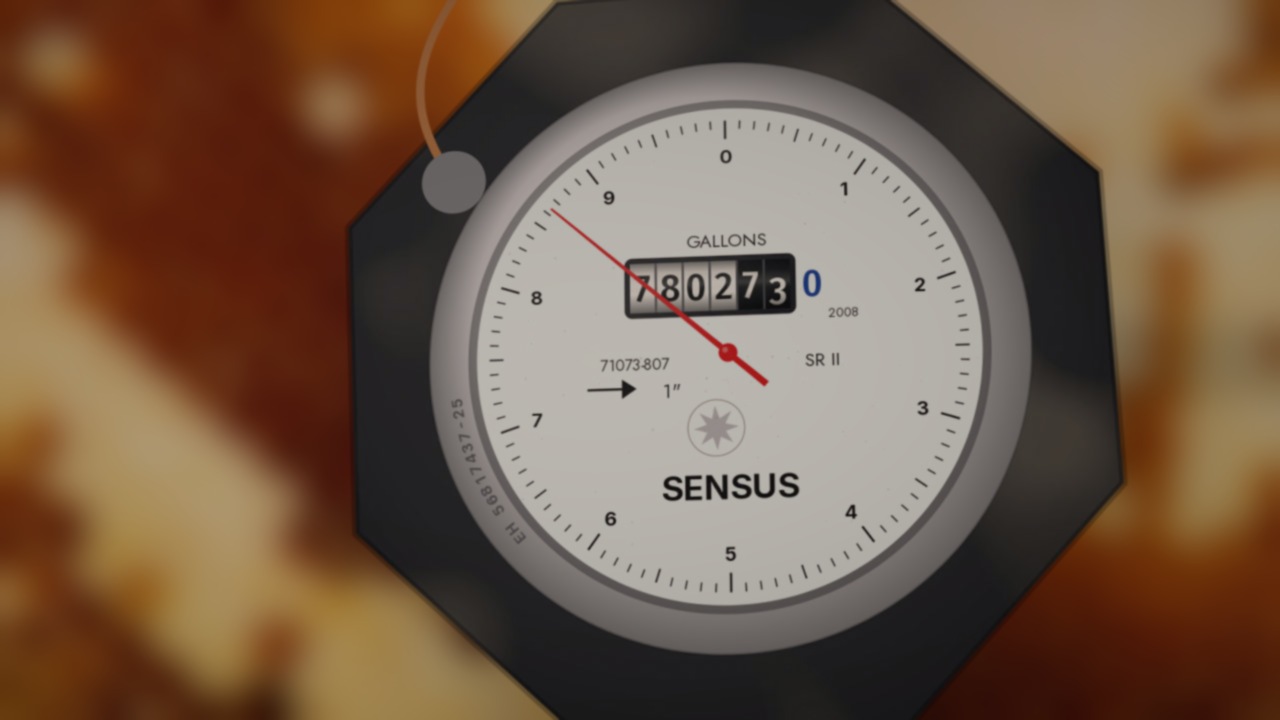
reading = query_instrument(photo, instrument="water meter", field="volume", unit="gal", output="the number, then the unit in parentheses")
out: 7802728.6 (gal)
